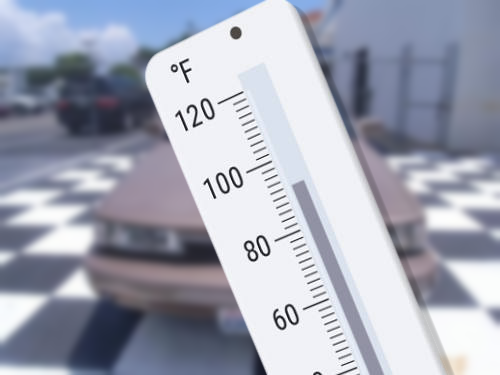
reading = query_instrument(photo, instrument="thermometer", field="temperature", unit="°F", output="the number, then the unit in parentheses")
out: 92 (°F)
